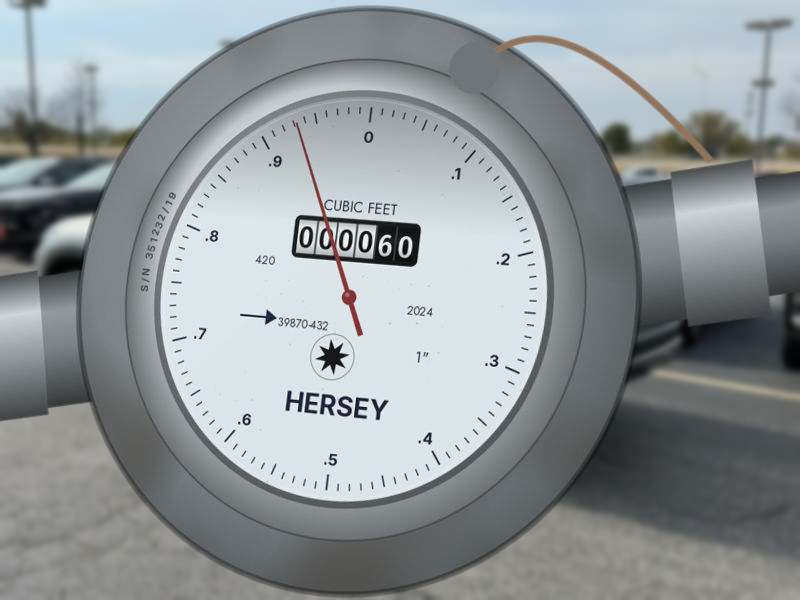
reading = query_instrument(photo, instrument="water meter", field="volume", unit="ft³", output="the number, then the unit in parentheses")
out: 59.93 (ft³)
